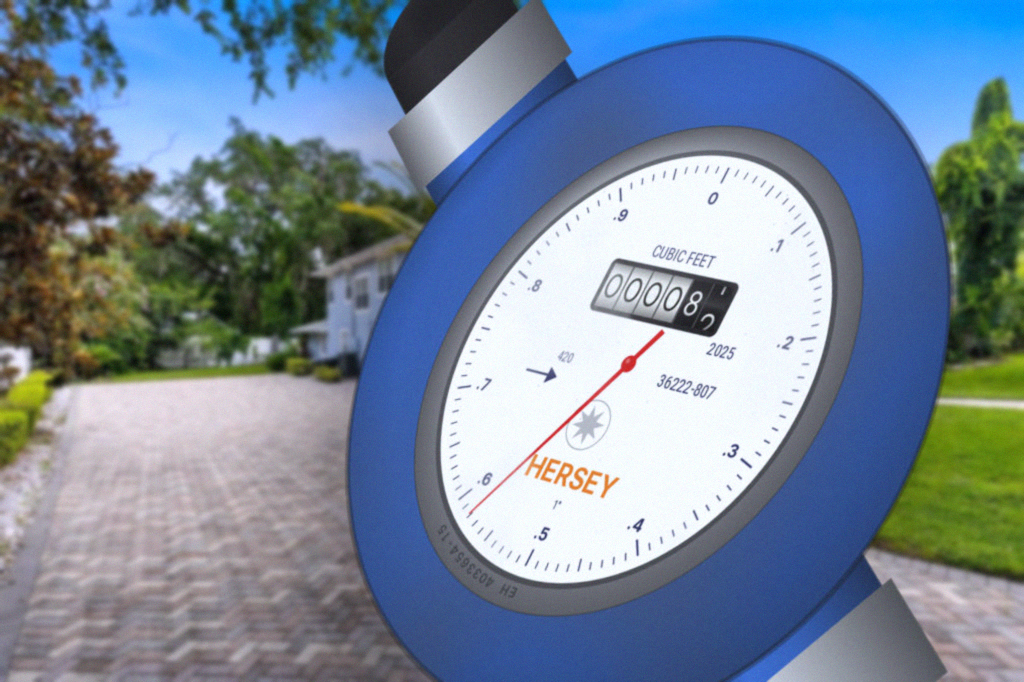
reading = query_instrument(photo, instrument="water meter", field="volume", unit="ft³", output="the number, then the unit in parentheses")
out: 81.58 (ft³)
